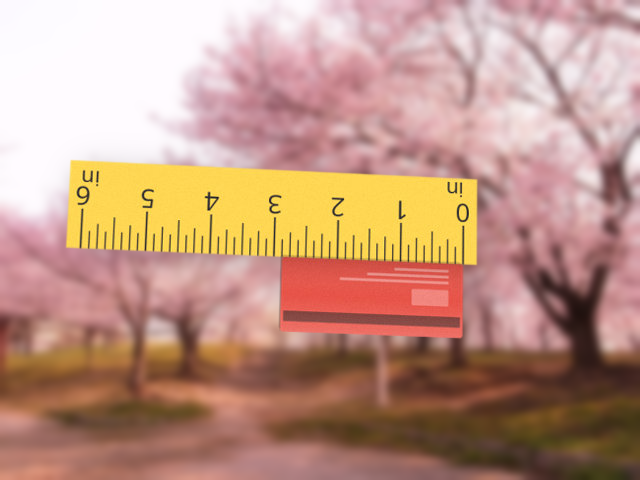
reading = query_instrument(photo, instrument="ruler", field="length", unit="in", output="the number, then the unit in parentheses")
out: 2.875 (in)
